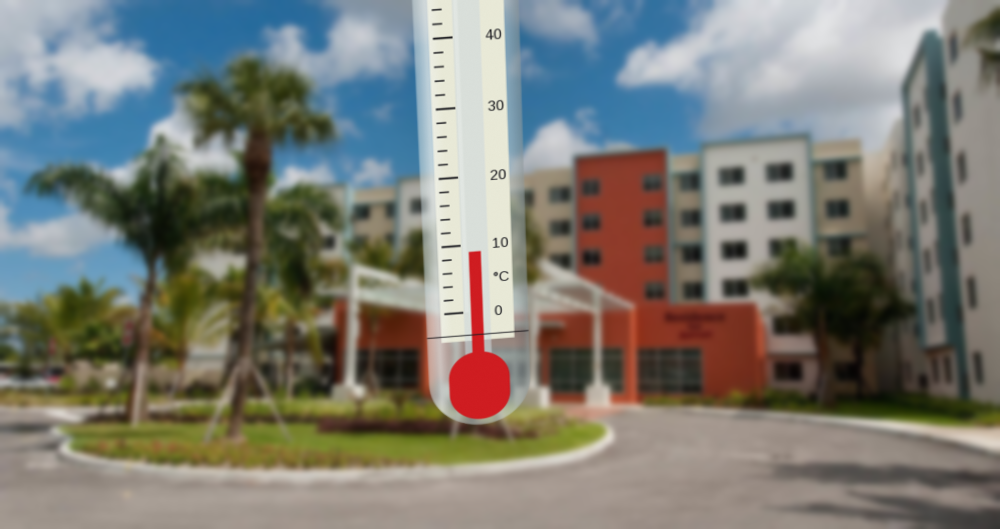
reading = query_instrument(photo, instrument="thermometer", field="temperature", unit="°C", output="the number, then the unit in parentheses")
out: 9 (°C)
